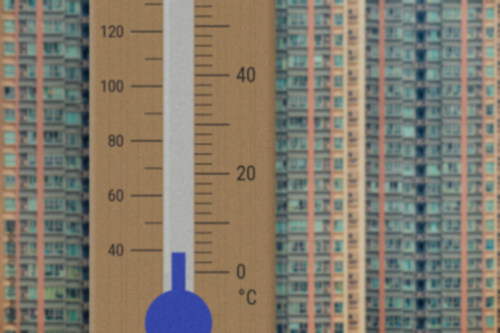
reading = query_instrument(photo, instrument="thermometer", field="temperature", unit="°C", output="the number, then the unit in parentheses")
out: 4 (°C)
